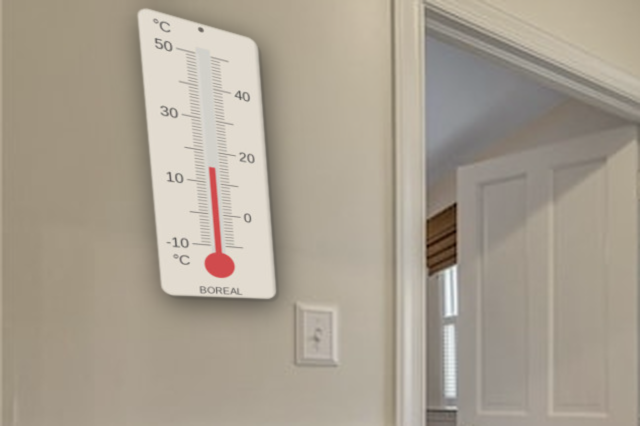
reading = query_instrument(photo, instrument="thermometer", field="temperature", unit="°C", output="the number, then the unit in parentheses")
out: 15 (°C)
